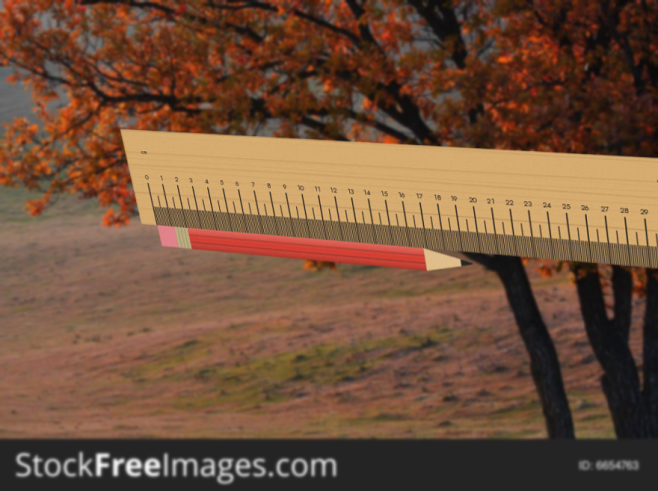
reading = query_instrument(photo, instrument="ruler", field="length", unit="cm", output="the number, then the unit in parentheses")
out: 19.5 (cm)
